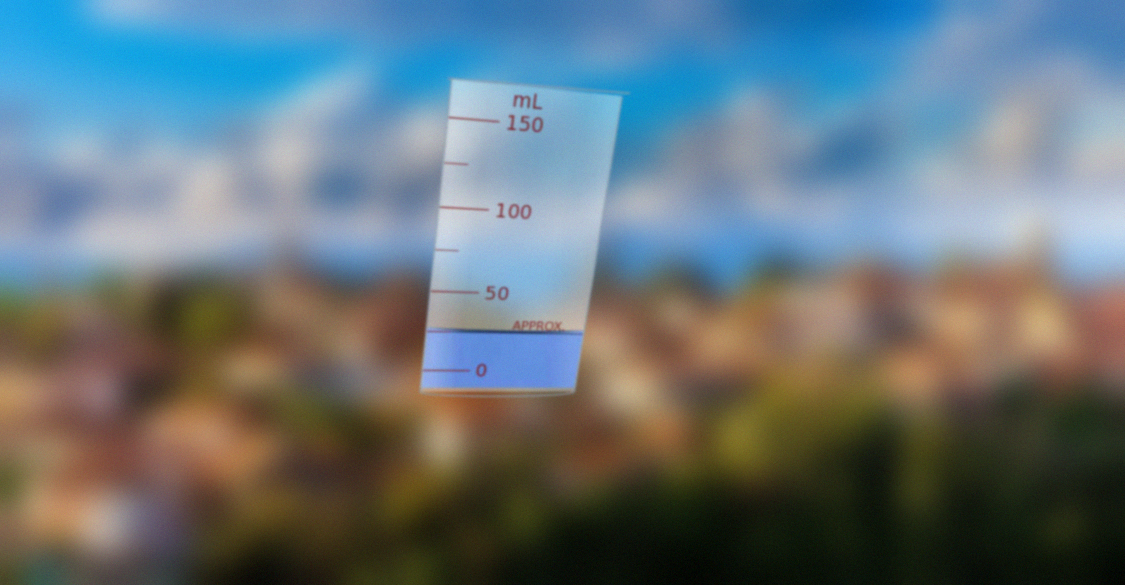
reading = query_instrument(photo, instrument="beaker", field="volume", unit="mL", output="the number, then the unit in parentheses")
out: 25 (mL)
